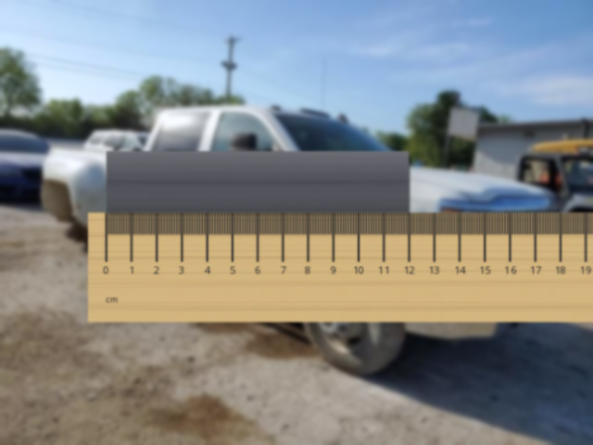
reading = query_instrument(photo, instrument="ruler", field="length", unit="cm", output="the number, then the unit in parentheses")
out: 12 (cm)
